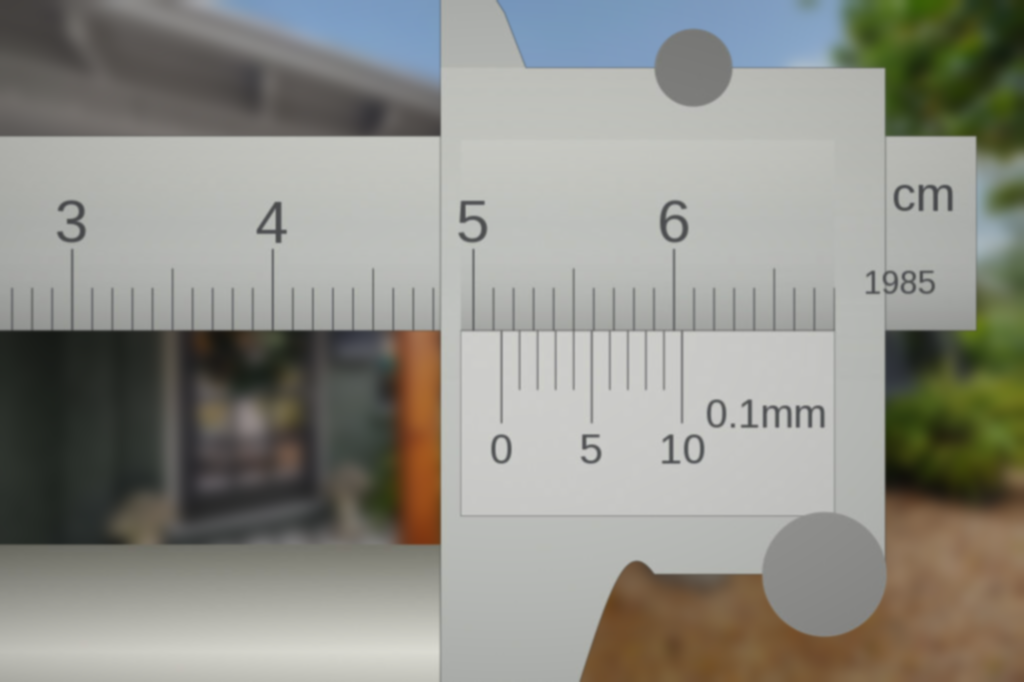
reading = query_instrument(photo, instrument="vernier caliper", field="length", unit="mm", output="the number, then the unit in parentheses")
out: 51.4 (mm)
